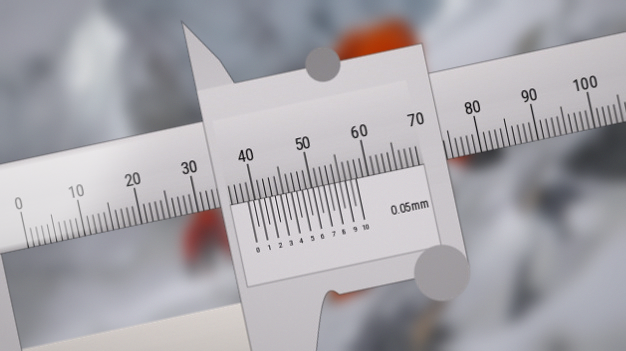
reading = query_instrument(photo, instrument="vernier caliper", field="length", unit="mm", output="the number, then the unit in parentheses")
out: 38.8 (mm)
